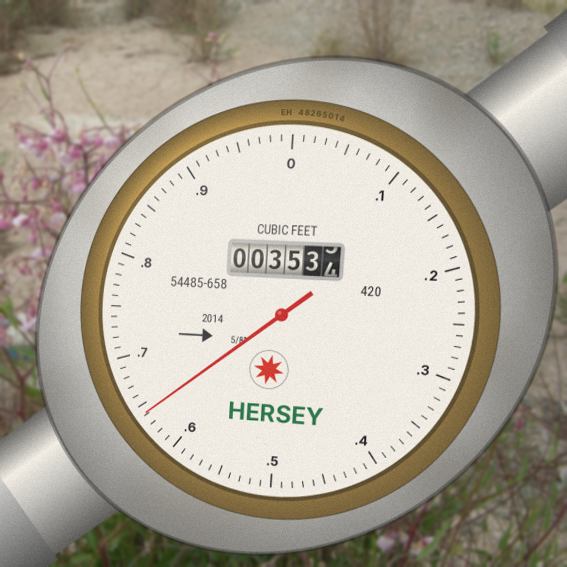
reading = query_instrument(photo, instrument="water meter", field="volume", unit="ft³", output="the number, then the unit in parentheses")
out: 3533.64 (ft³)
